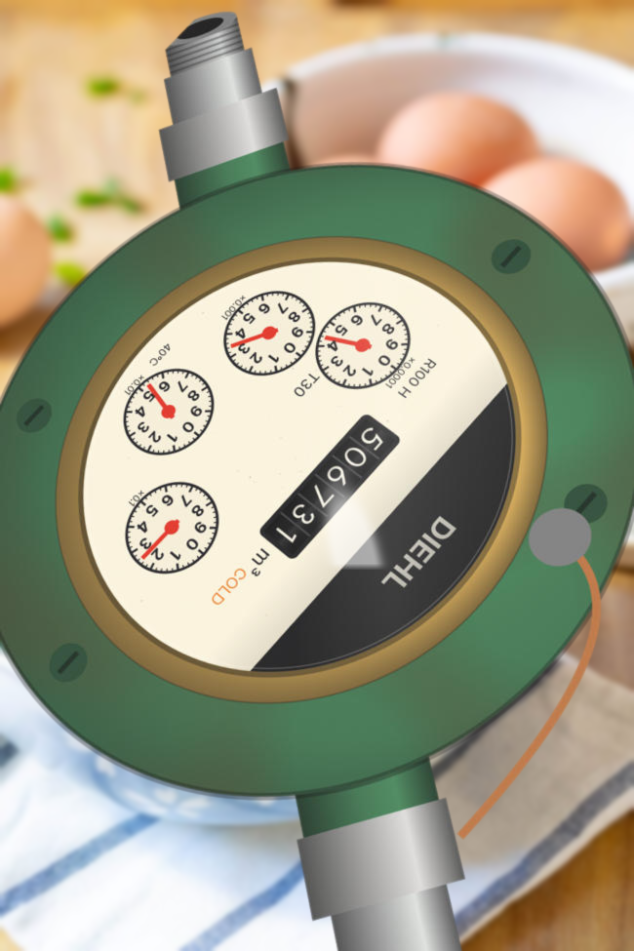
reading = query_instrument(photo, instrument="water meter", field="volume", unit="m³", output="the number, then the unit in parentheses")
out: 506731.2534 (m³)
